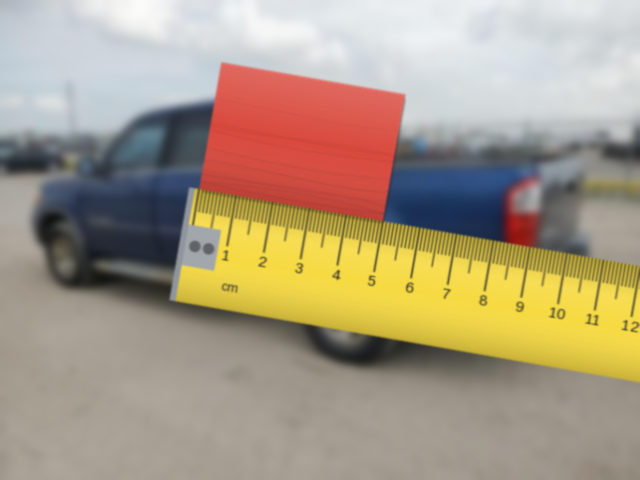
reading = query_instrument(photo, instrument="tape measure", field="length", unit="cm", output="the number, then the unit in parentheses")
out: 5 (cm)
